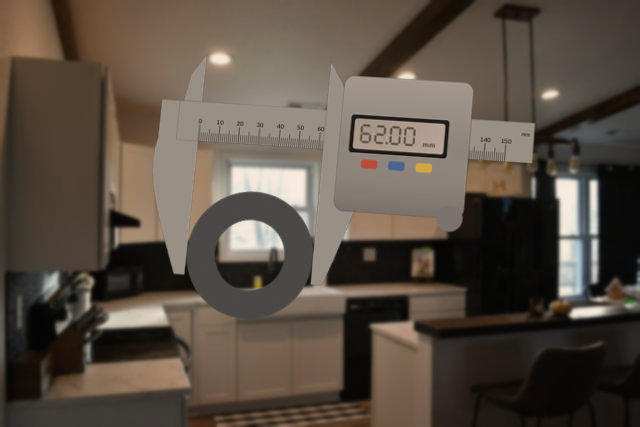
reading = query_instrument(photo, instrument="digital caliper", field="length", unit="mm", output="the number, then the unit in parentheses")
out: 62.00 (mm)
